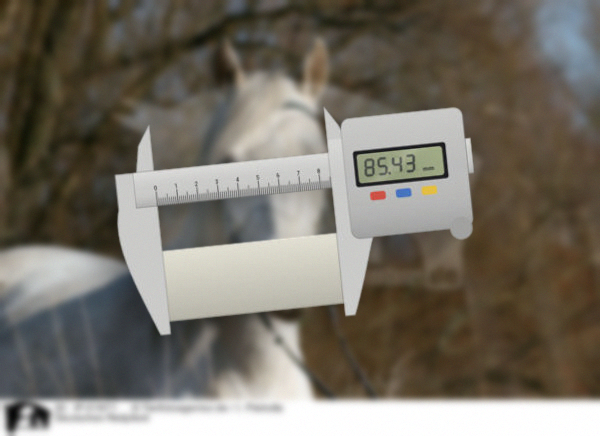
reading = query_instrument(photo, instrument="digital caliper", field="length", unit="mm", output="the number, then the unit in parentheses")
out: 85.43 (mm)
